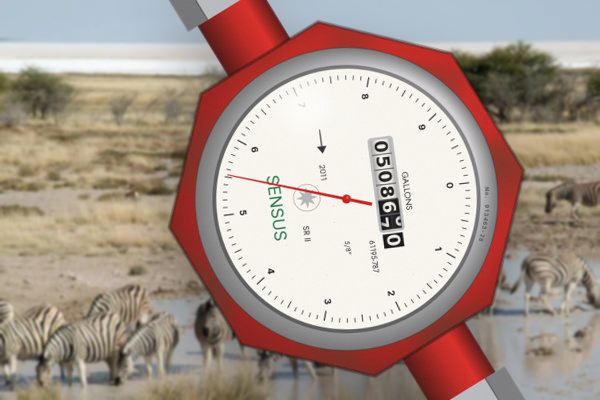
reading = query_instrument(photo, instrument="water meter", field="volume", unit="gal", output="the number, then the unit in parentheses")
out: 508665.5 (gal)
